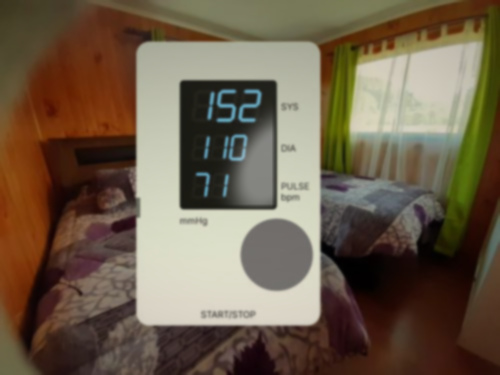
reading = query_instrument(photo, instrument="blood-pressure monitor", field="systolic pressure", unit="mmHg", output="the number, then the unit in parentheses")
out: 152 (mmHg)
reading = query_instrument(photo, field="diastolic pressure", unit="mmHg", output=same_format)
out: 110 (mmHg)
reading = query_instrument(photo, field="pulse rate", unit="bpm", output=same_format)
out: 71 (bpm)
